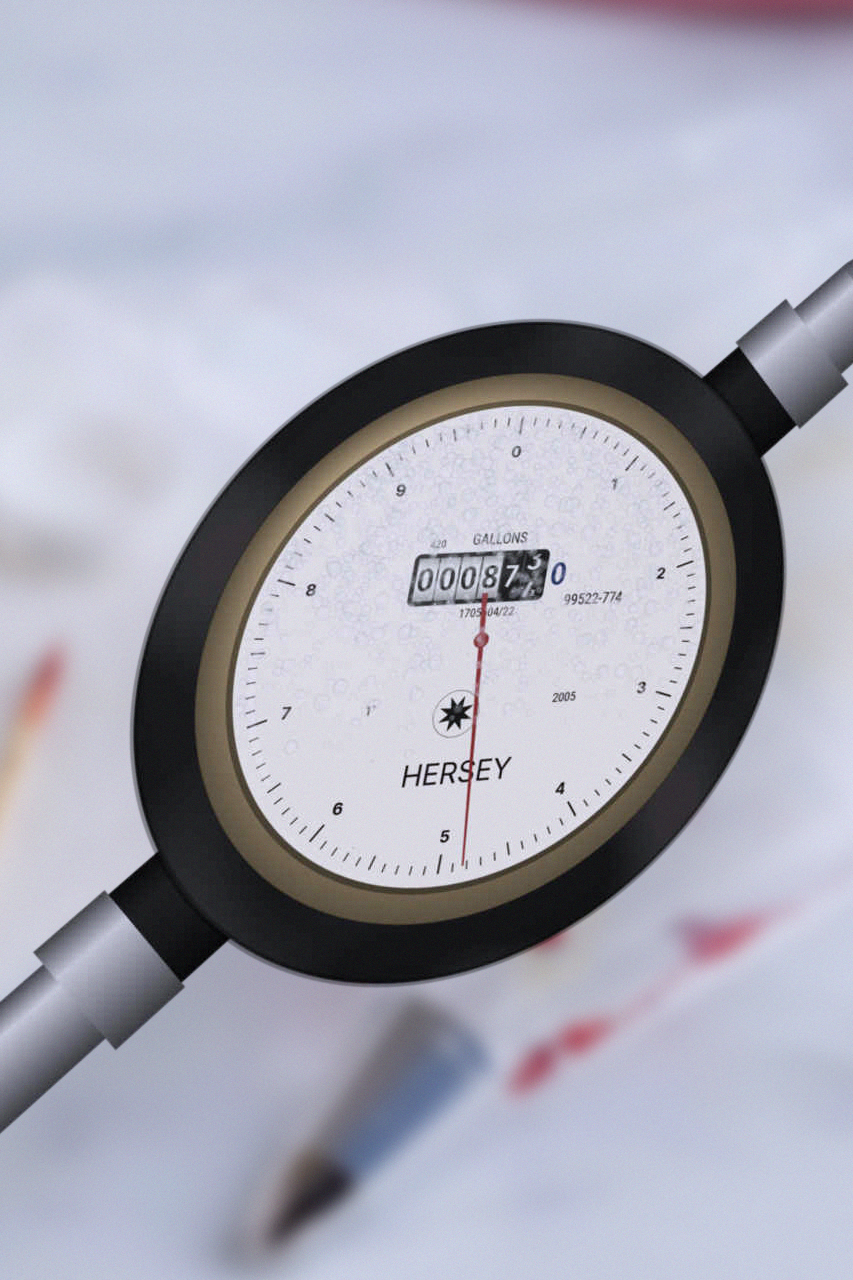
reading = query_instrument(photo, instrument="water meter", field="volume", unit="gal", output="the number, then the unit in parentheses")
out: 8734.8 (gal)
